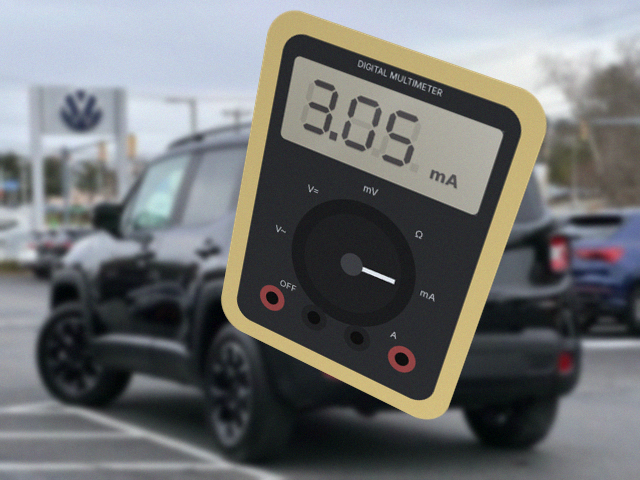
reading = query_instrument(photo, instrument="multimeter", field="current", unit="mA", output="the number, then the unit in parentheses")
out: 3.05 (mA)
